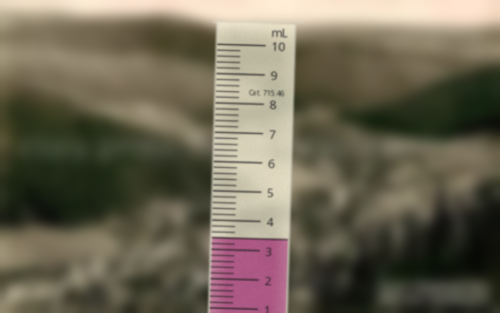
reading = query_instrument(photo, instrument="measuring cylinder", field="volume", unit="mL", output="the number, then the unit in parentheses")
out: 3.4 (mL)
